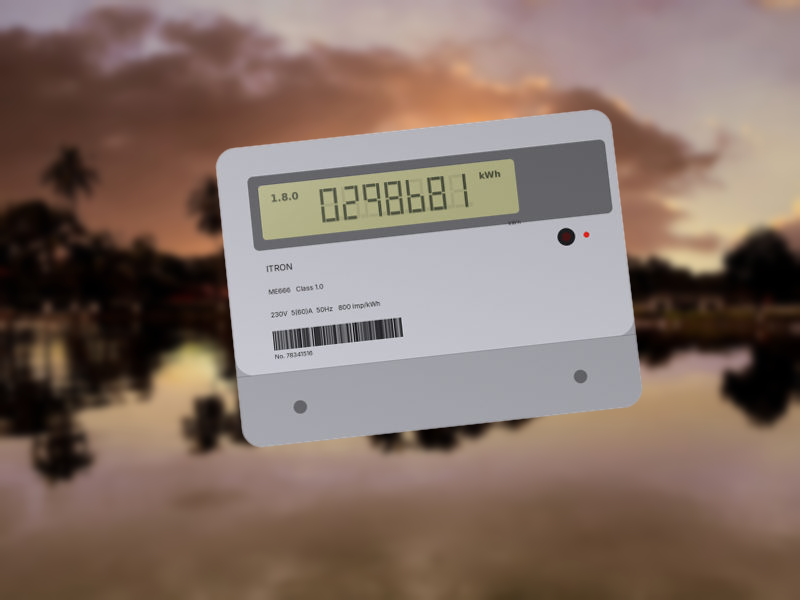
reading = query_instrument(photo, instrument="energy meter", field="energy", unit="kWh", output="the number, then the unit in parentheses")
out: 298681 (kWh)
